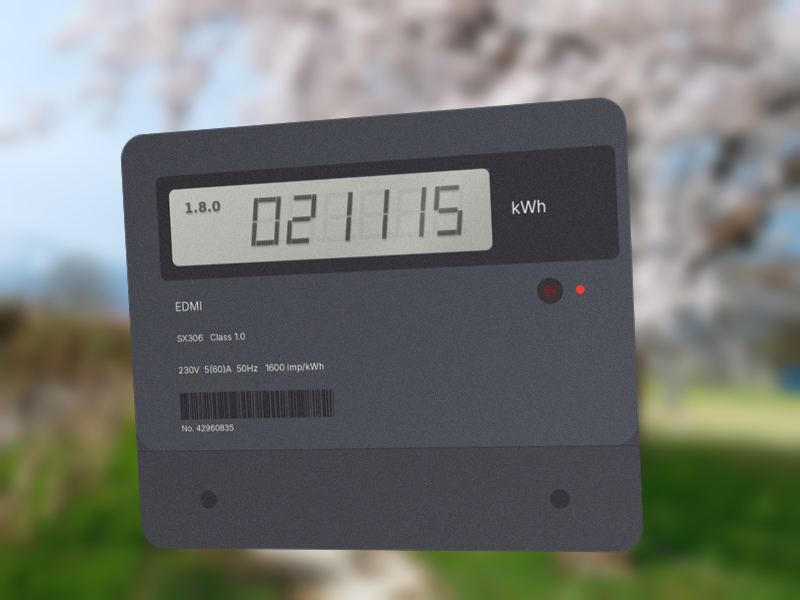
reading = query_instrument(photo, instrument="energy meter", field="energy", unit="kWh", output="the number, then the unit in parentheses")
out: 21115 (kWh)
